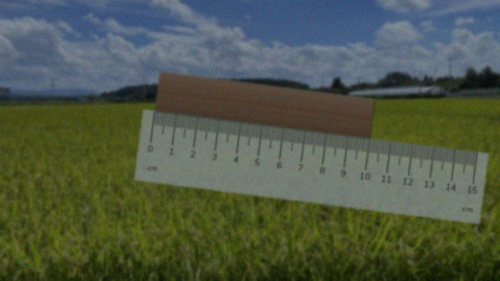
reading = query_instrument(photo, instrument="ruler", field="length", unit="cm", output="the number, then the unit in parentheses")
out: 10 (cm)
